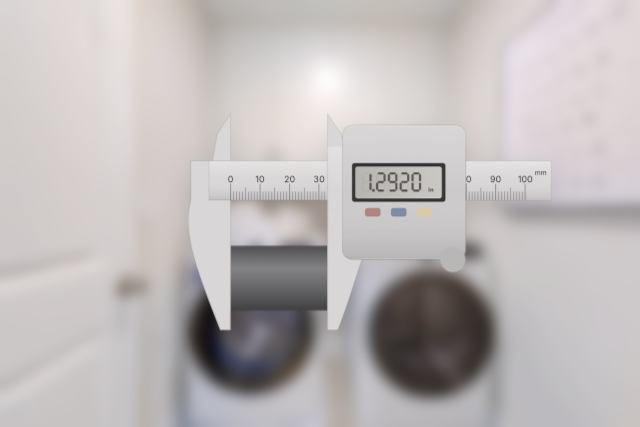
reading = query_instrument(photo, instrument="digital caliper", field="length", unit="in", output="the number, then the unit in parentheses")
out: 1.2920 (in)
